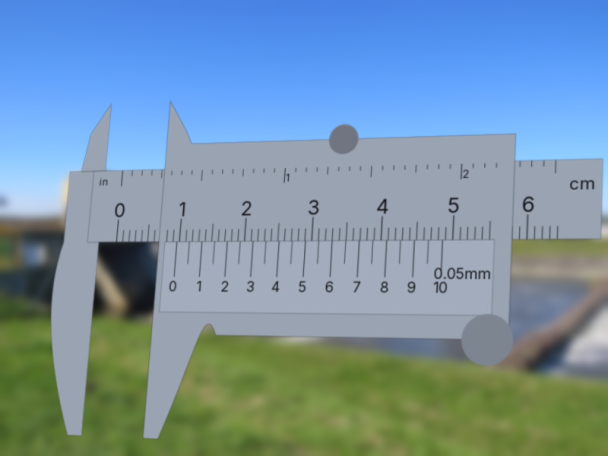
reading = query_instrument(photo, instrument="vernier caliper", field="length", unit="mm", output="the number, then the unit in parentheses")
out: 9.6 (mm)
